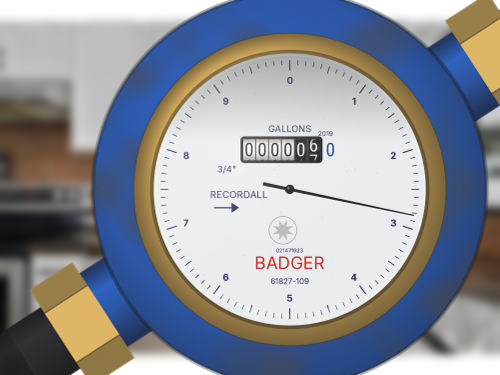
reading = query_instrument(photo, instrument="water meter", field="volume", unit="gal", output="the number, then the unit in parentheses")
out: 62.8 (gal)
